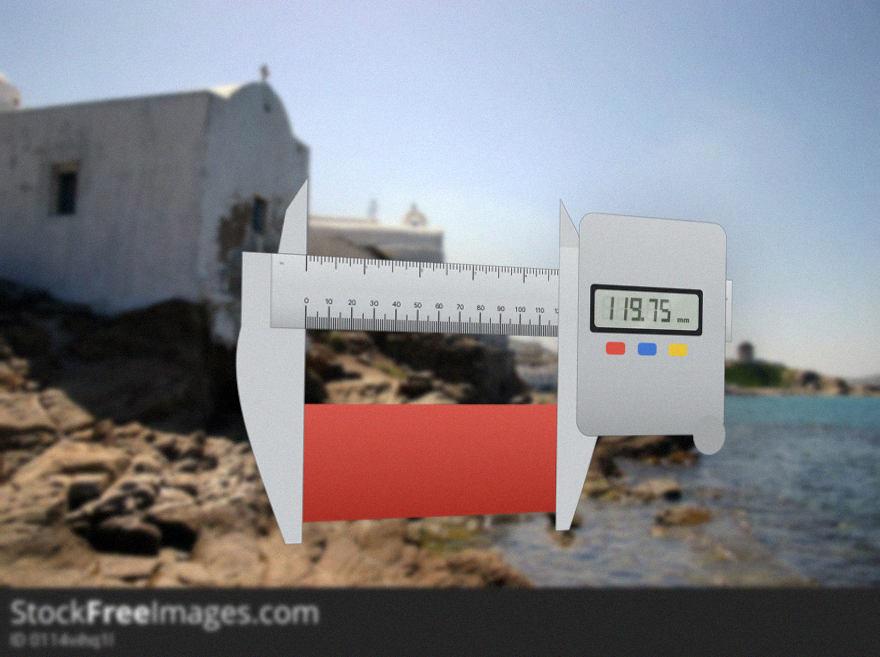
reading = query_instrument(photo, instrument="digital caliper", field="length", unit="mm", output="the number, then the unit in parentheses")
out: 119.75 (mm)
